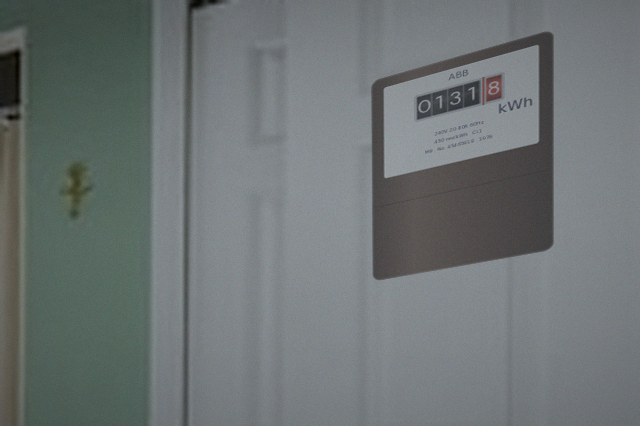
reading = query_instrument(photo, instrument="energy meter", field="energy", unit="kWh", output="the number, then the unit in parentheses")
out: 131.8 (kWh)
